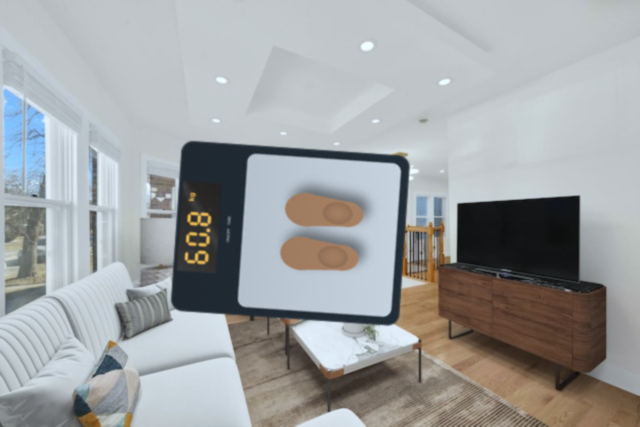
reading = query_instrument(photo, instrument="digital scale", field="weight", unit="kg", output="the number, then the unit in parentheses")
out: 60.8 (kg)
